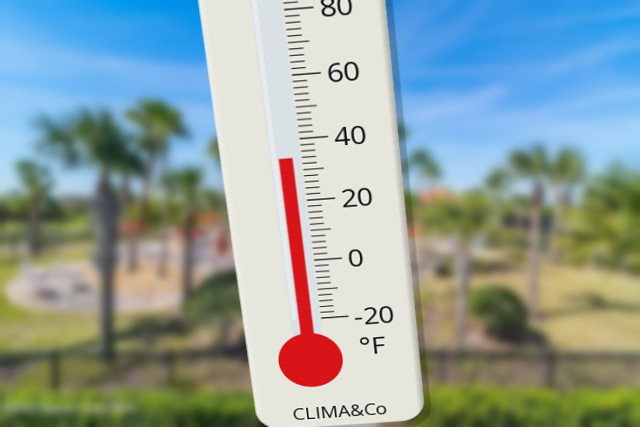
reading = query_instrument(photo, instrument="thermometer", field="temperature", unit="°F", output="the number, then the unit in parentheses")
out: 34 (°F)
